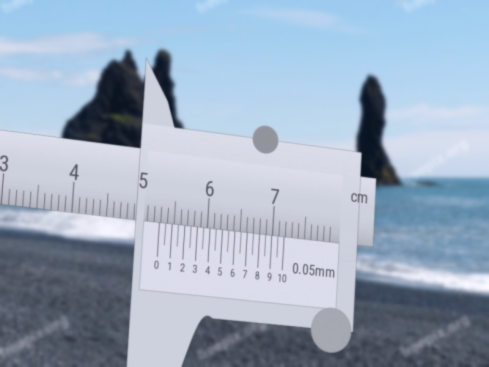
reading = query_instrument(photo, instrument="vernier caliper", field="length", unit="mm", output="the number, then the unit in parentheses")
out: 52.8 (mm)
